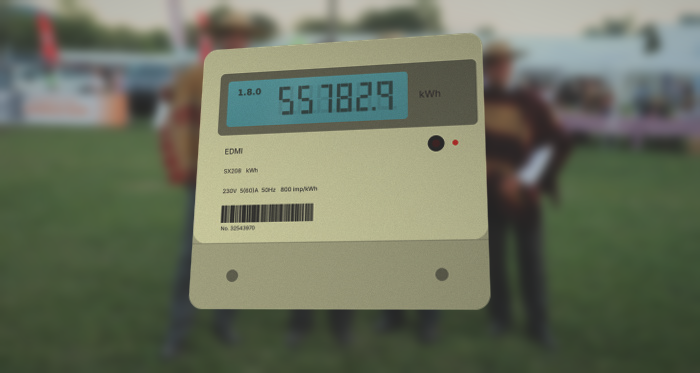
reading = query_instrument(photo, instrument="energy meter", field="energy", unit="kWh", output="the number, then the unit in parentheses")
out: 55782.9 (kWh)
